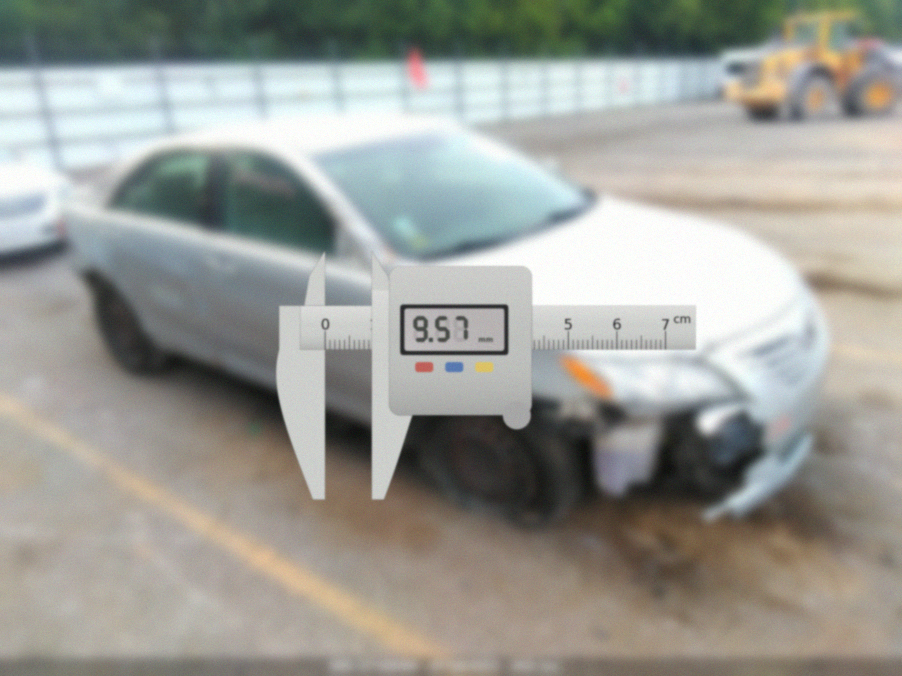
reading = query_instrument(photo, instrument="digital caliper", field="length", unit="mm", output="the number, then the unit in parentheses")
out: 9.57 (mm)
